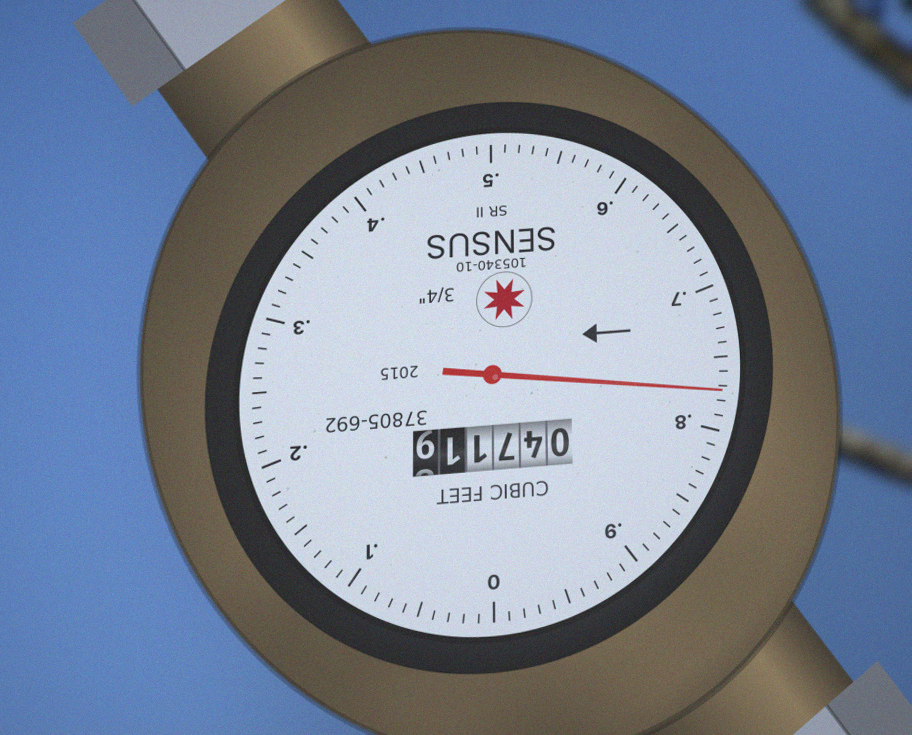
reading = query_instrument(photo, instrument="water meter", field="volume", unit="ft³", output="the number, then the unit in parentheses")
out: 47118.77 (ft³)
